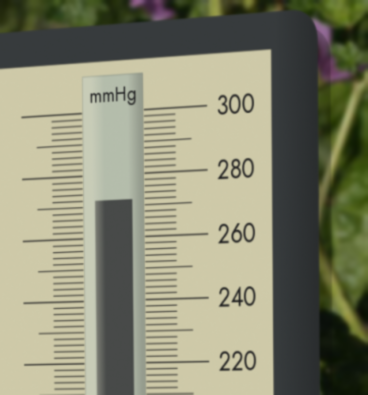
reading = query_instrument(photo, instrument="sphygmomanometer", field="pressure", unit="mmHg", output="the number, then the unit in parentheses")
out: 272 (mmHg)
